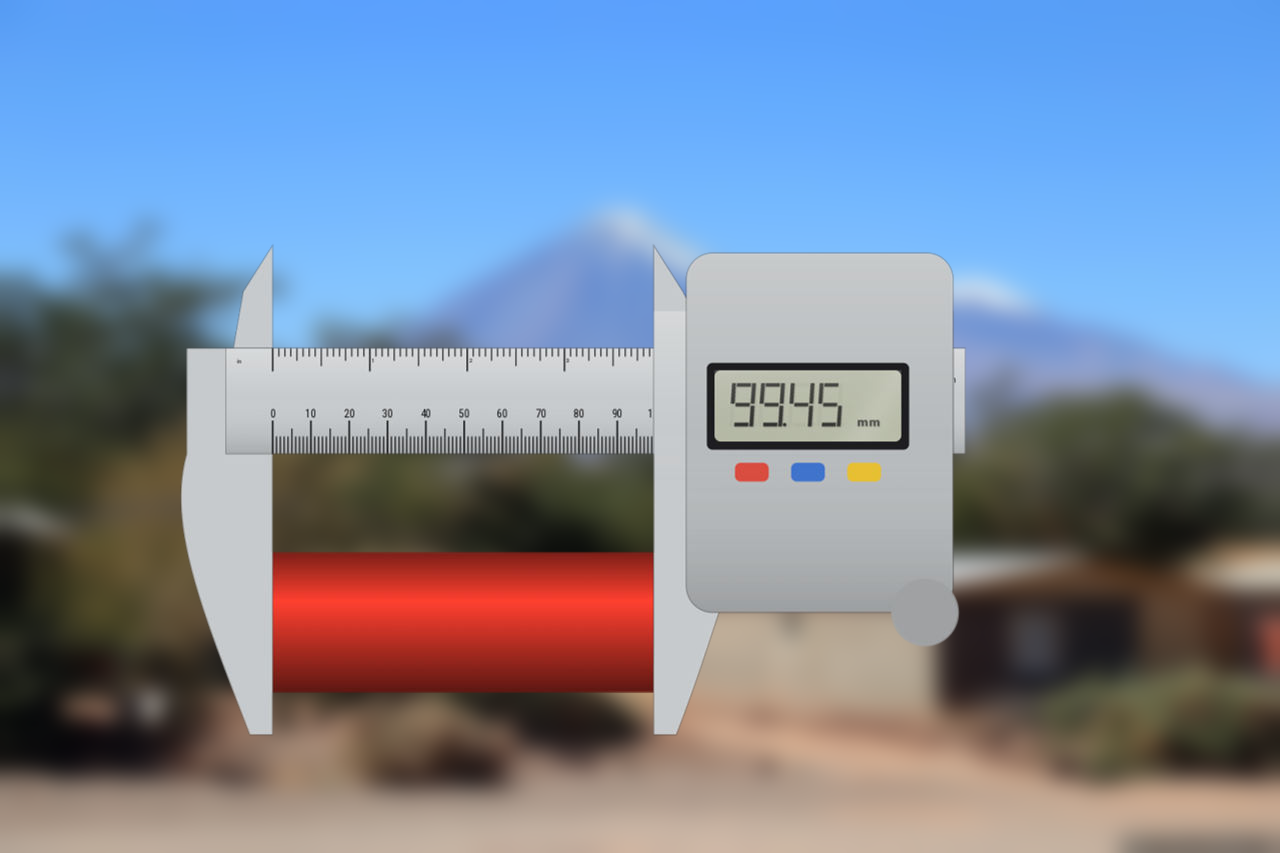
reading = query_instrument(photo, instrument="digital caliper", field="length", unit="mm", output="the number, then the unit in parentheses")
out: 99.45 (mm)
